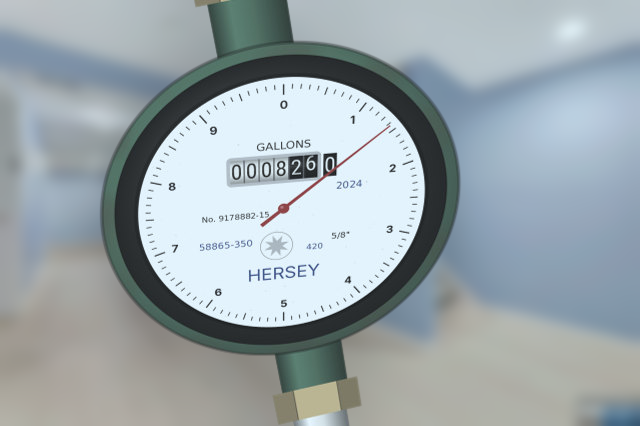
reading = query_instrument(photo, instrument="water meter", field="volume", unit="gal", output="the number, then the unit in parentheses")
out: 8261.4 (gal)
